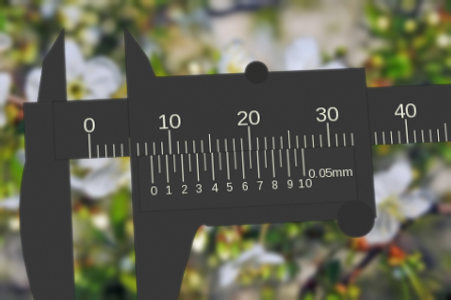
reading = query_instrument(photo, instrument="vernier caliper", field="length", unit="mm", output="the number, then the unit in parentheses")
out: 7.6 (mm)
